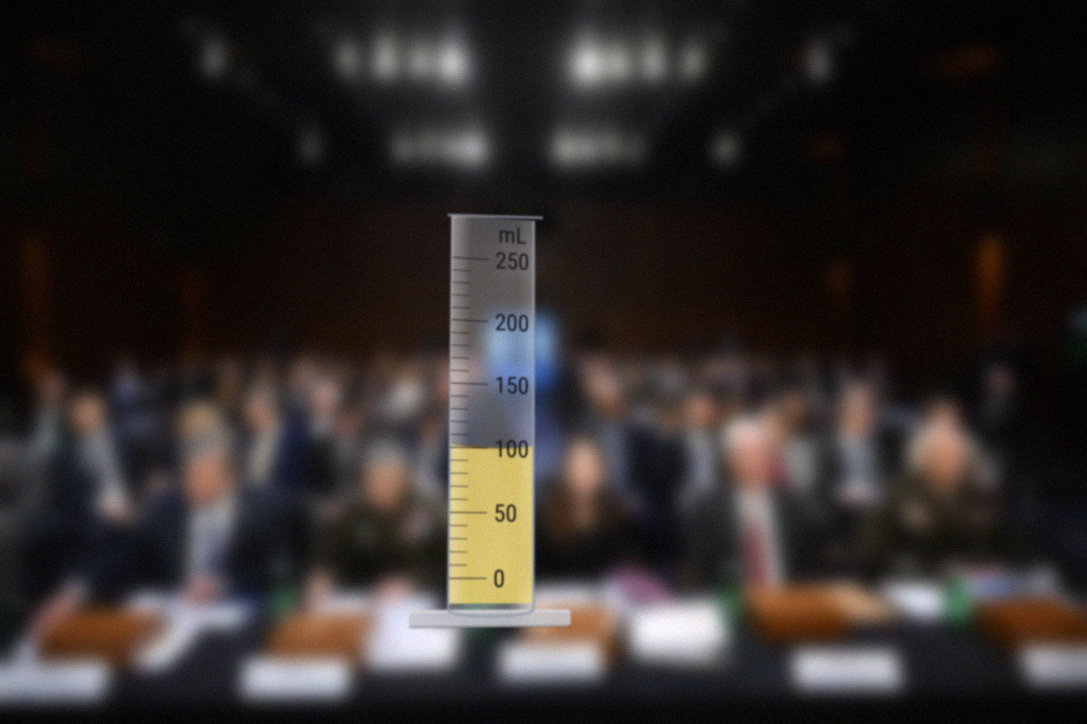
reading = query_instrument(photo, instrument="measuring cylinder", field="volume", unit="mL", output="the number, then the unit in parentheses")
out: 100 (mL)
